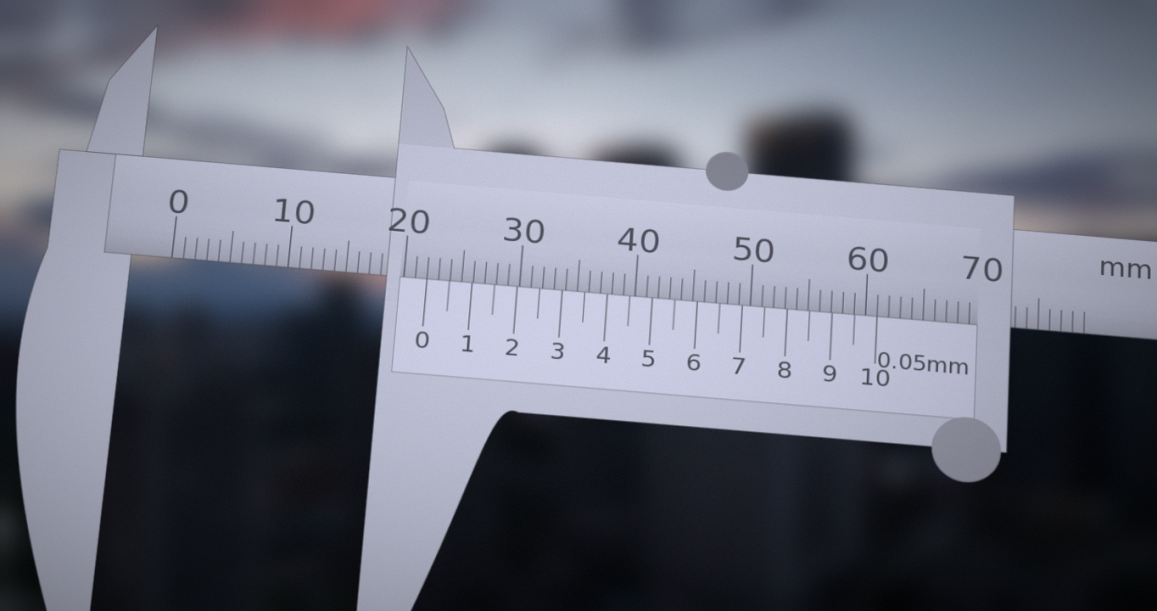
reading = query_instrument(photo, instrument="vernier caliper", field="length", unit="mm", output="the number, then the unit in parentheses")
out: 22.0 (mm)
